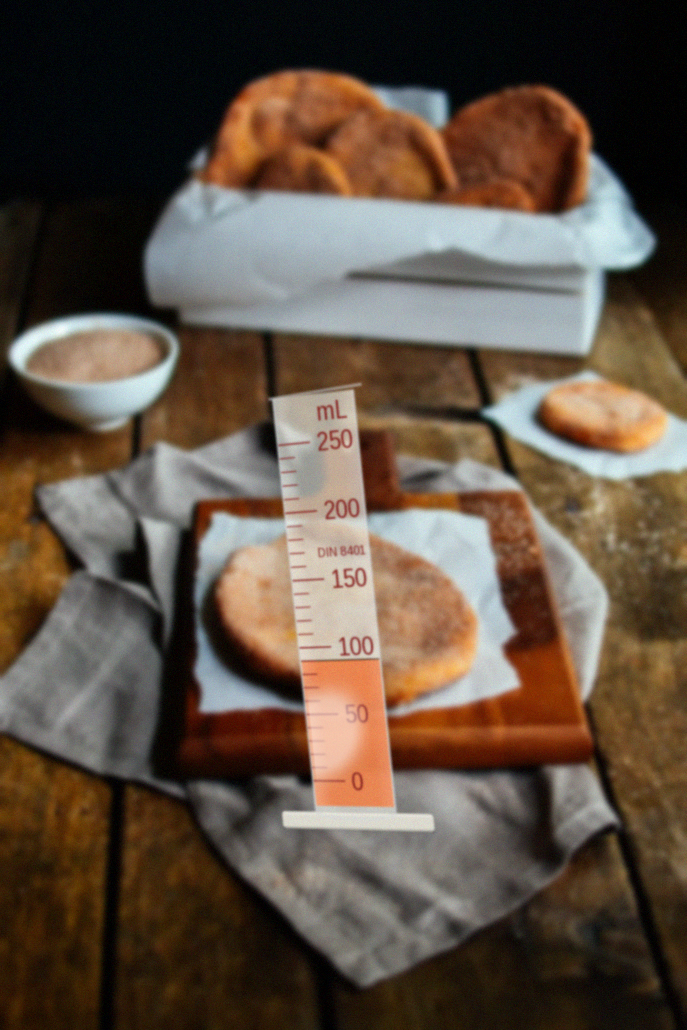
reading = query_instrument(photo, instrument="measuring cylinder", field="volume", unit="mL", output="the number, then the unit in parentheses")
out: 90 (mL)
